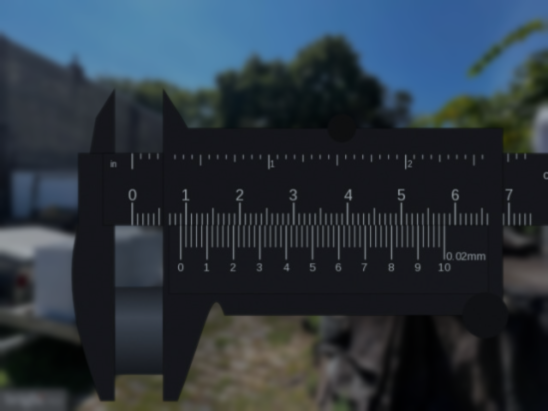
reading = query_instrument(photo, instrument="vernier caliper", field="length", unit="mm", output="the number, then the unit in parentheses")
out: 9.0 (mm)
